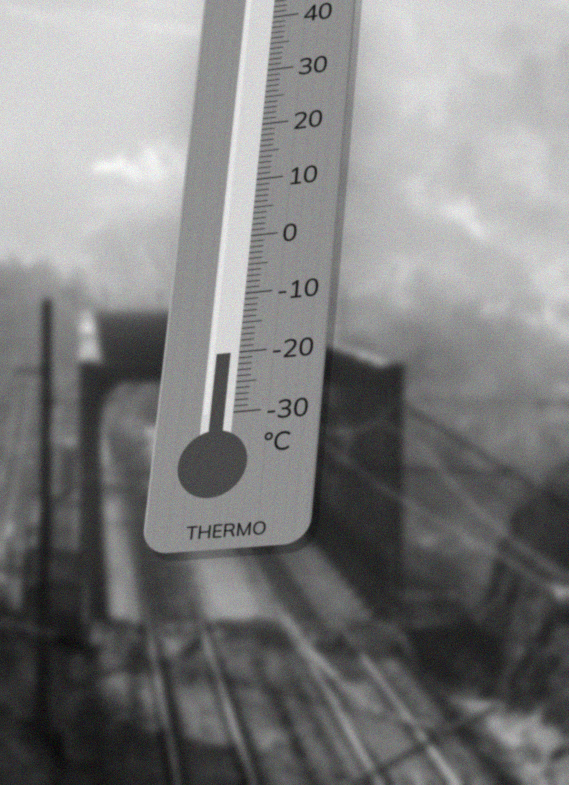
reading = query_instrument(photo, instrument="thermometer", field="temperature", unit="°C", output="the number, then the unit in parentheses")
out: -20 (°C)
